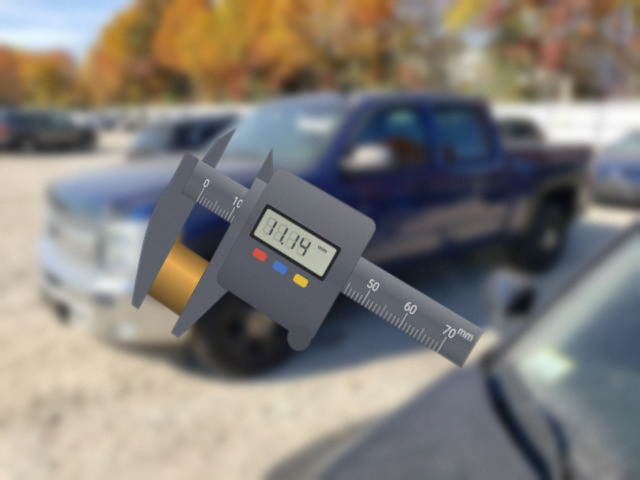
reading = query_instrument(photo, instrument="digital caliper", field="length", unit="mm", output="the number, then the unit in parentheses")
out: 11.14 (mm)
